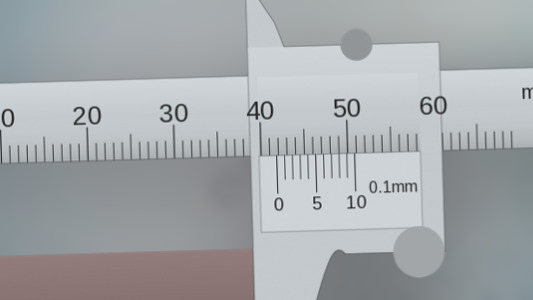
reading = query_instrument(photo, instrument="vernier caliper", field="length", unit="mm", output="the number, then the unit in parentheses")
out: 41.8 (mm)
